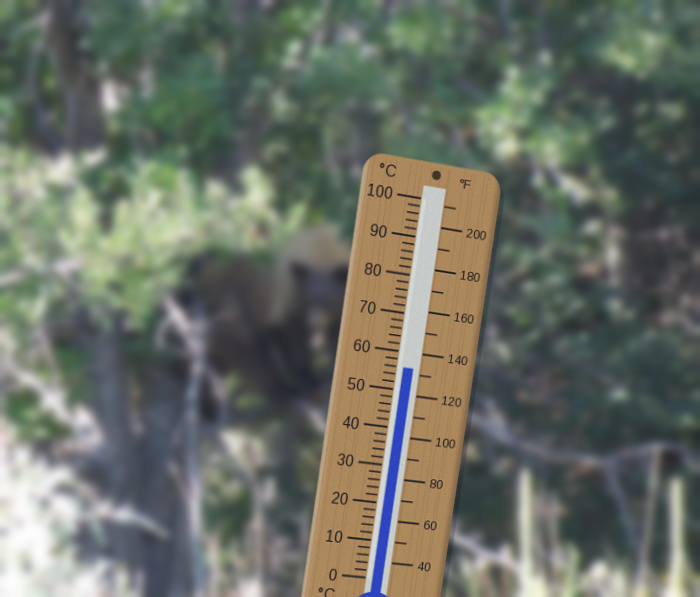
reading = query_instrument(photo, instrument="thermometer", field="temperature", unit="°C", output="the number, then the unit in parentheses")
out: 56 (°C)
